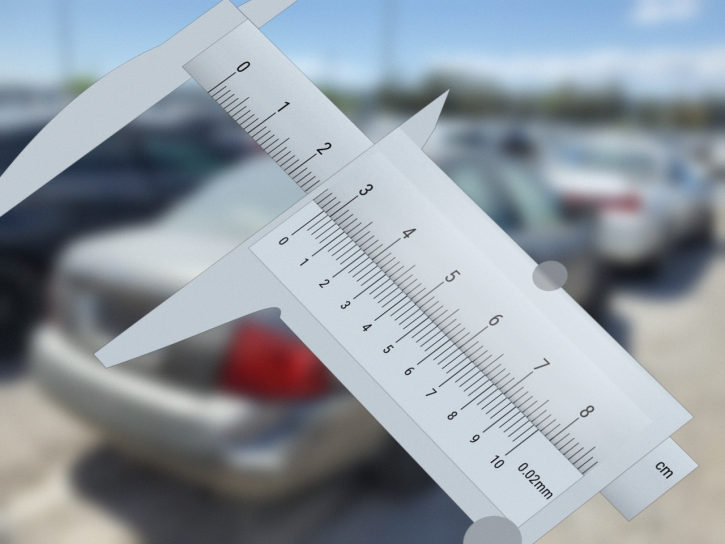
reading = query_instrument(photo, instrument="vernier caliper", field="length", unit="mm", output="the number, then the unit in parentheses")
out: 28.6 (mm)
